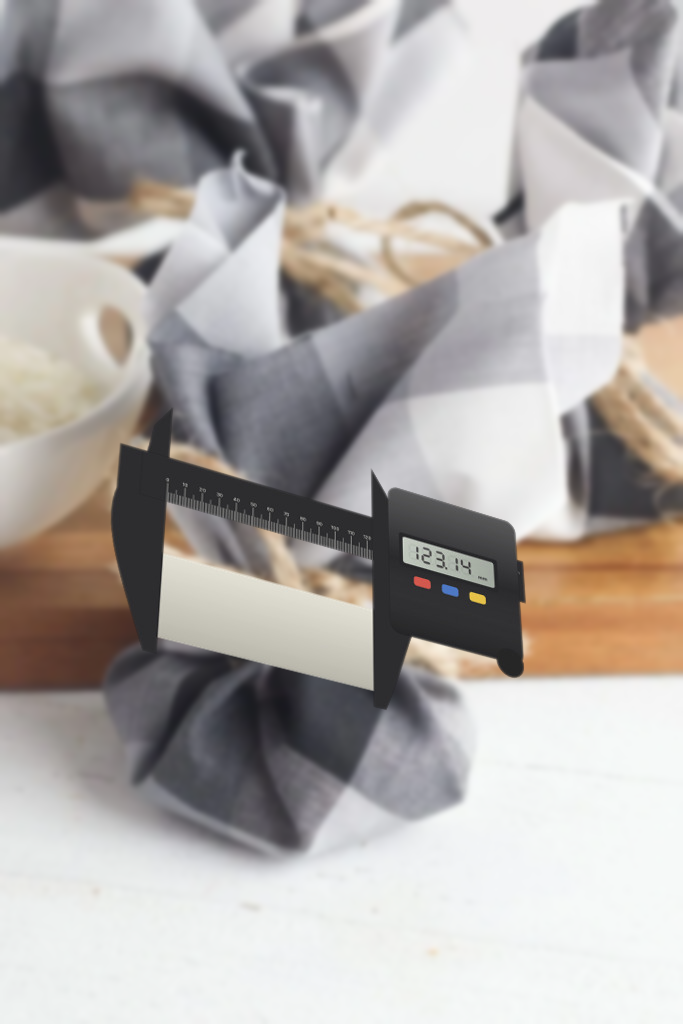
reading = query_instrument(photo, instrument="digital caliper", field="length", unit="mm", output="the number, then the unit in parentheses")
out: 123.14 (mm)
